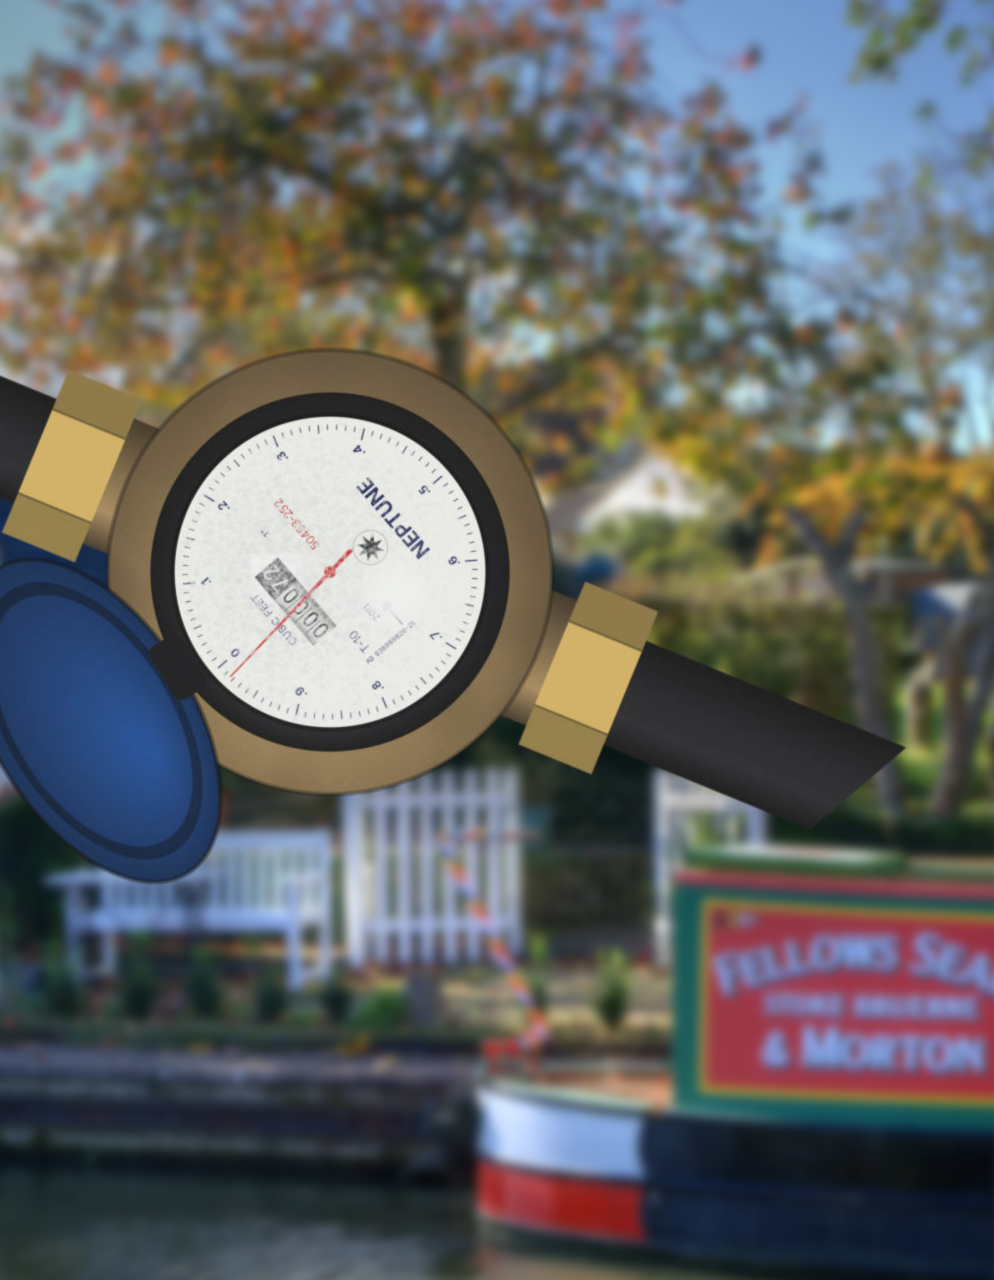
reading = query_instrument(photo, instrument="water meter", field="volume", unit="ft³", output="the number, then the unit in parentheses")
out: 71.98 (ft³)
